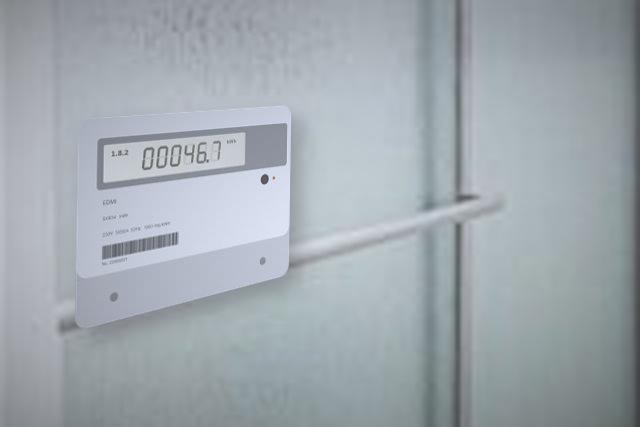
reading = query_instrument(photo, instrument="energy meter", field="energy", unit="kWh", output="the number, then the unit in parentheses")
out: 46.7 (kWh)
